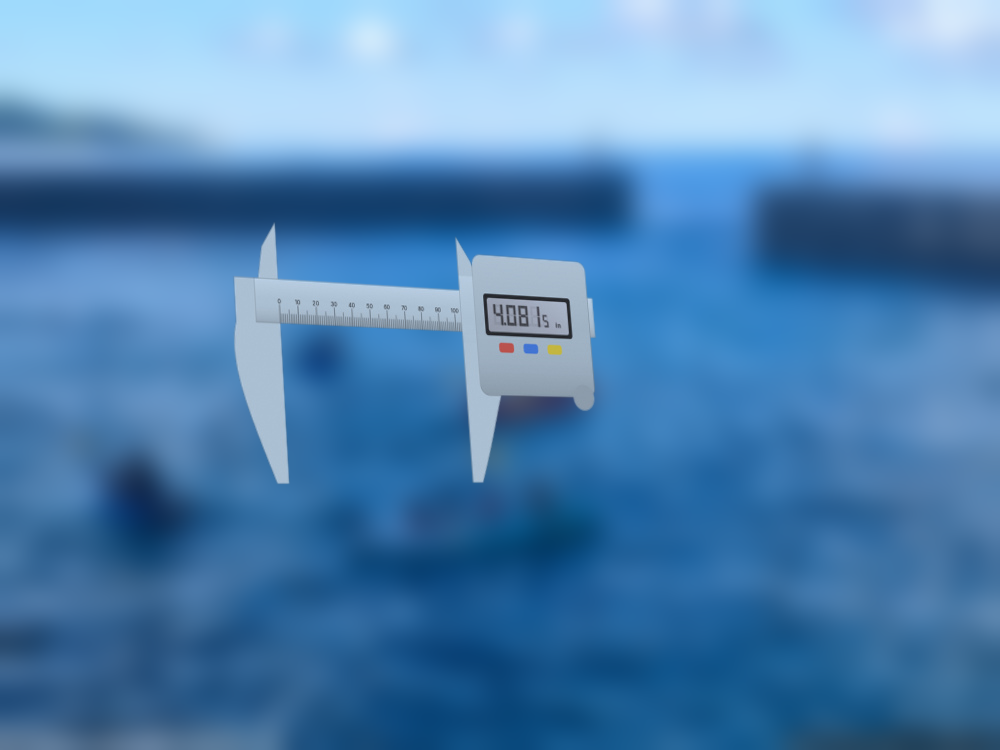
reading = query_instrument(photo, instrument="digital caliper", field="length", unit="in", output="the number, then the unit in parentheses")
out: 4.0815 (in)
